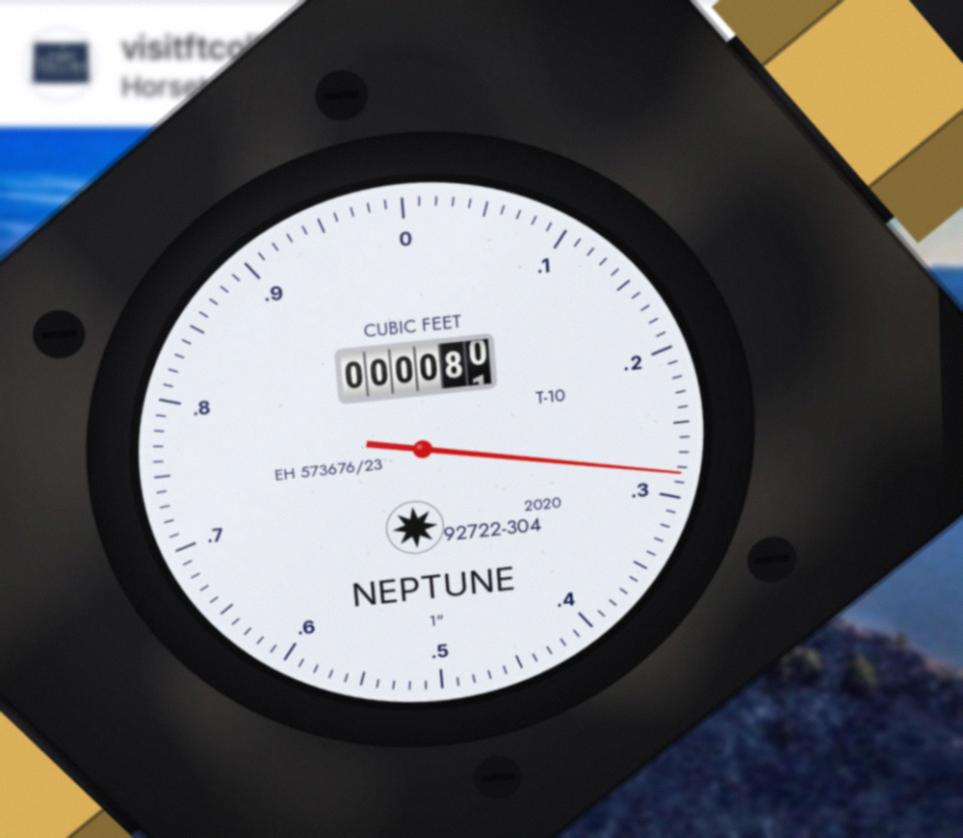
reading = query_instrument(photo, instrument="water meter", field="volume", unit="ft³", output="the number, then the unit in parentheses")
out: 80.28 (ft³)
